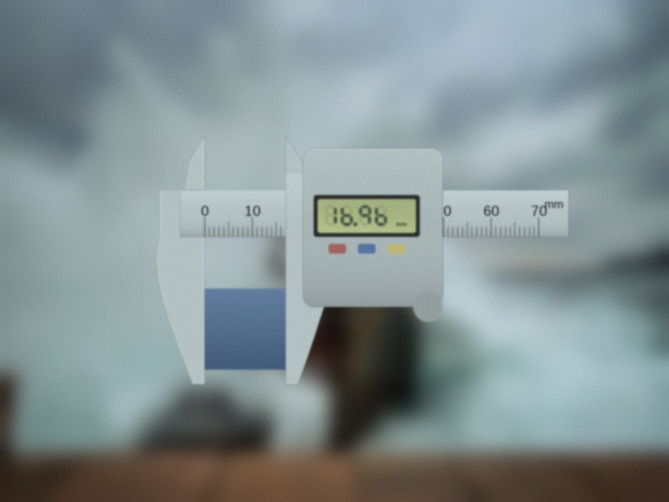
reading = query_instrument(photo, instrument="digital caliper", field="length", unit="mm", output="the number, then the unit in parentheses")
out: 16.96 (mm)
